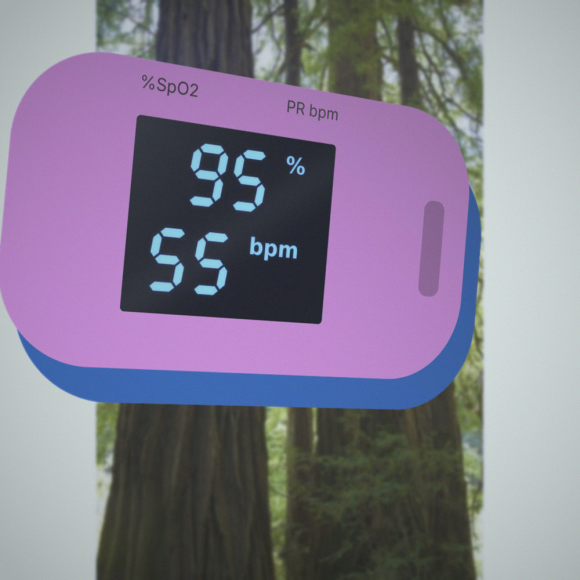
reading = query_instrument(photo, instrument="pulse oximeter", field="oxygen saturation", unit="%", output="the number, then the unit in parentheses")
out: 95 (%)
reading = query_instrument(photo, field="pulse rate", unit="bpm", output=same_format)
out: 55 (bpm)
